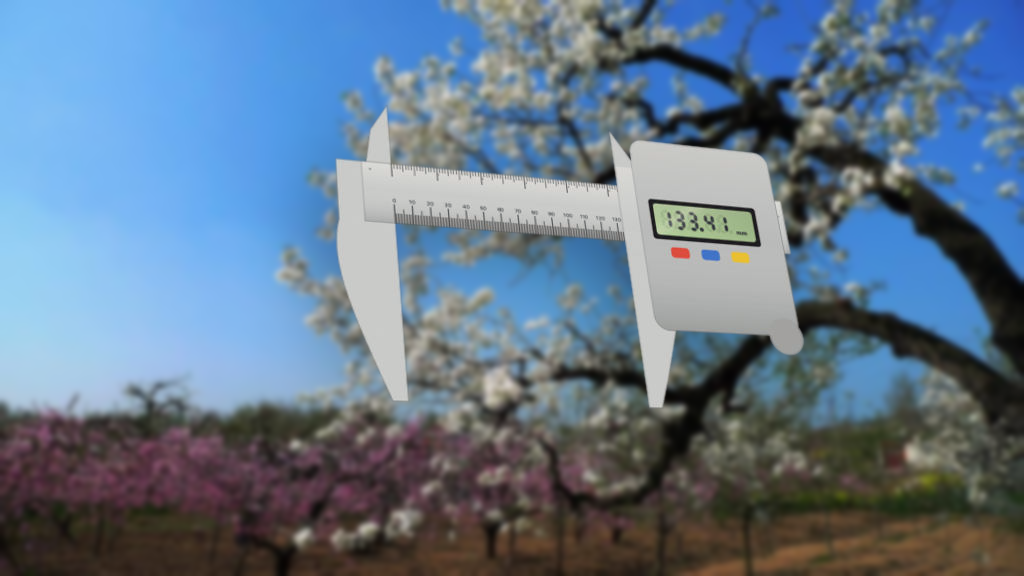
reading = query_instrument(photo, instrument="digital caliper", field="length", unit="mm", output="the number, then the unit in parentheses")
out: 133.41 (mm)
